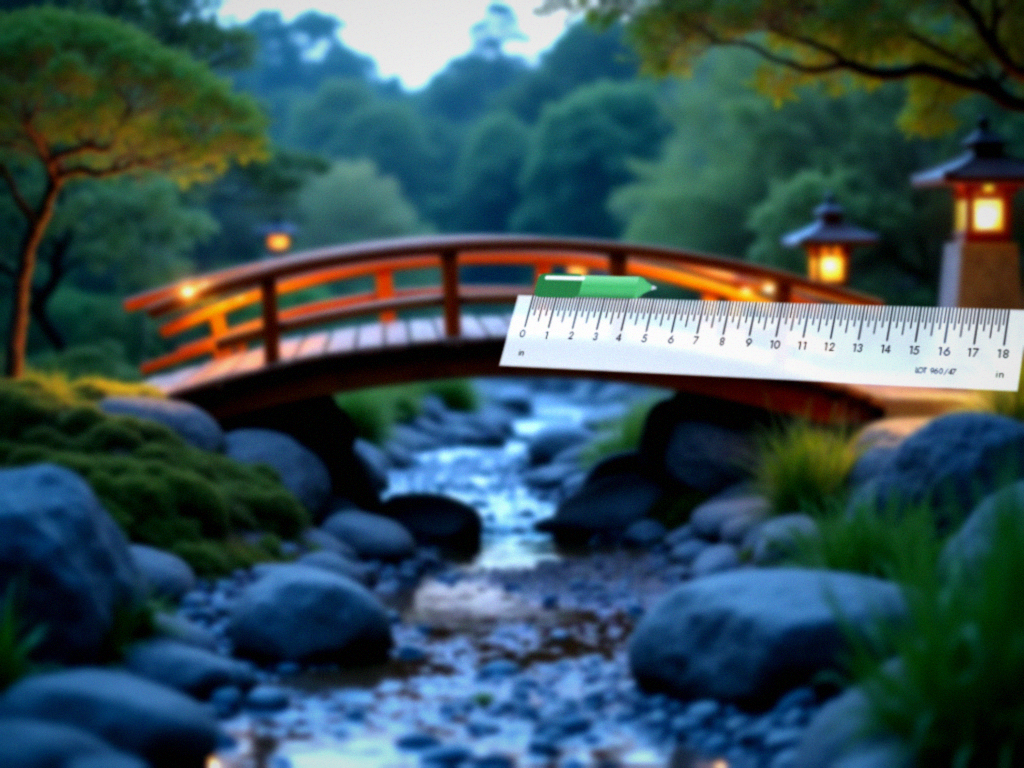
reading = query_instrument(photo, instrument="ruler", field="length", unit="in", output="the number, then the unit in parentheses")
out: 5 (in)
